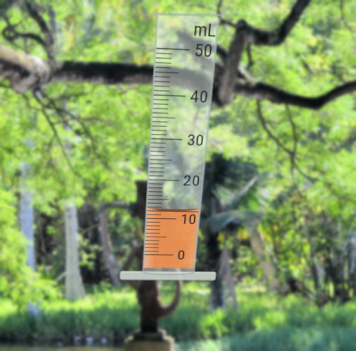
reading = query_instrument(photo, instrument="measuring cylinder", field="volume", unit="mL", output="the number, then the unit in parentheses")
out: 12 (mL)
